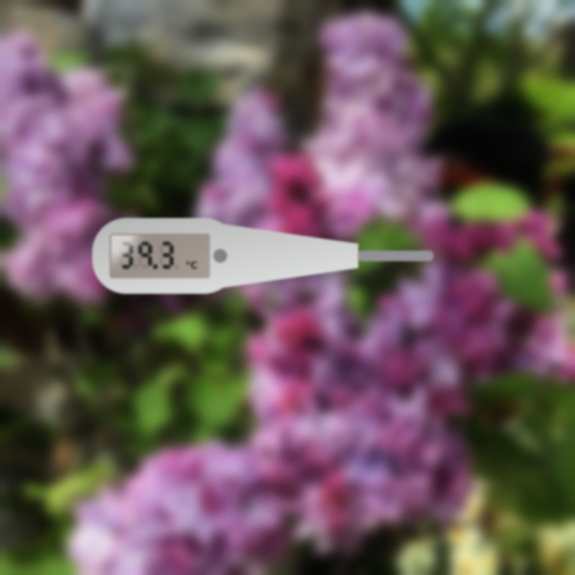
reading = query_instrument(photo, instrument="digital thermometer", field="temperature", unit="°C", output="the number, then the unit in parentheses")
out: 39.3 (°C)
